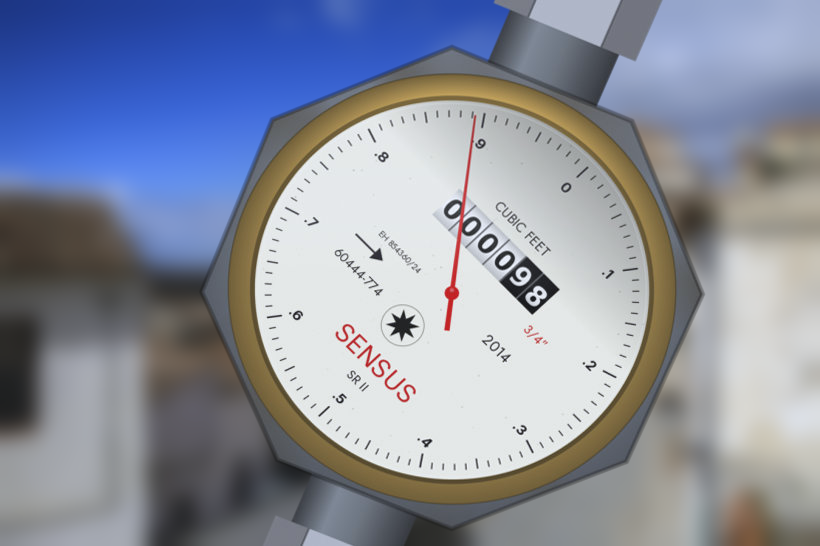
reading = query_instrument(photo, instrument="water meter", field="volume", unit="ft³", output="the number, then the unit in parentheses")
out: 97.89 (ft³)
